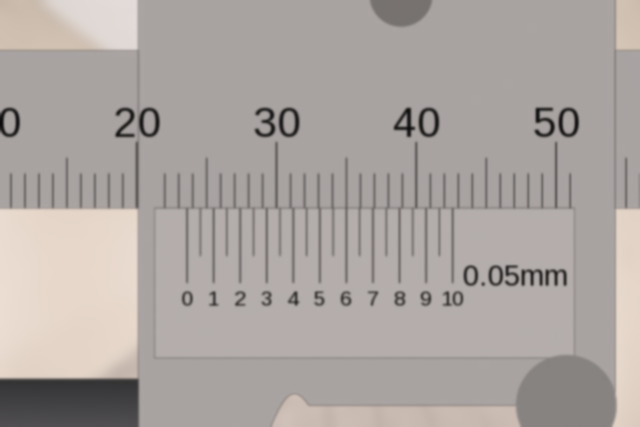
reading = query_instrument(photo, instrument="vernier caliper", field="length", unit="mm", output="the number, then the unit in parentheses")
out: 23.6 (mm)
